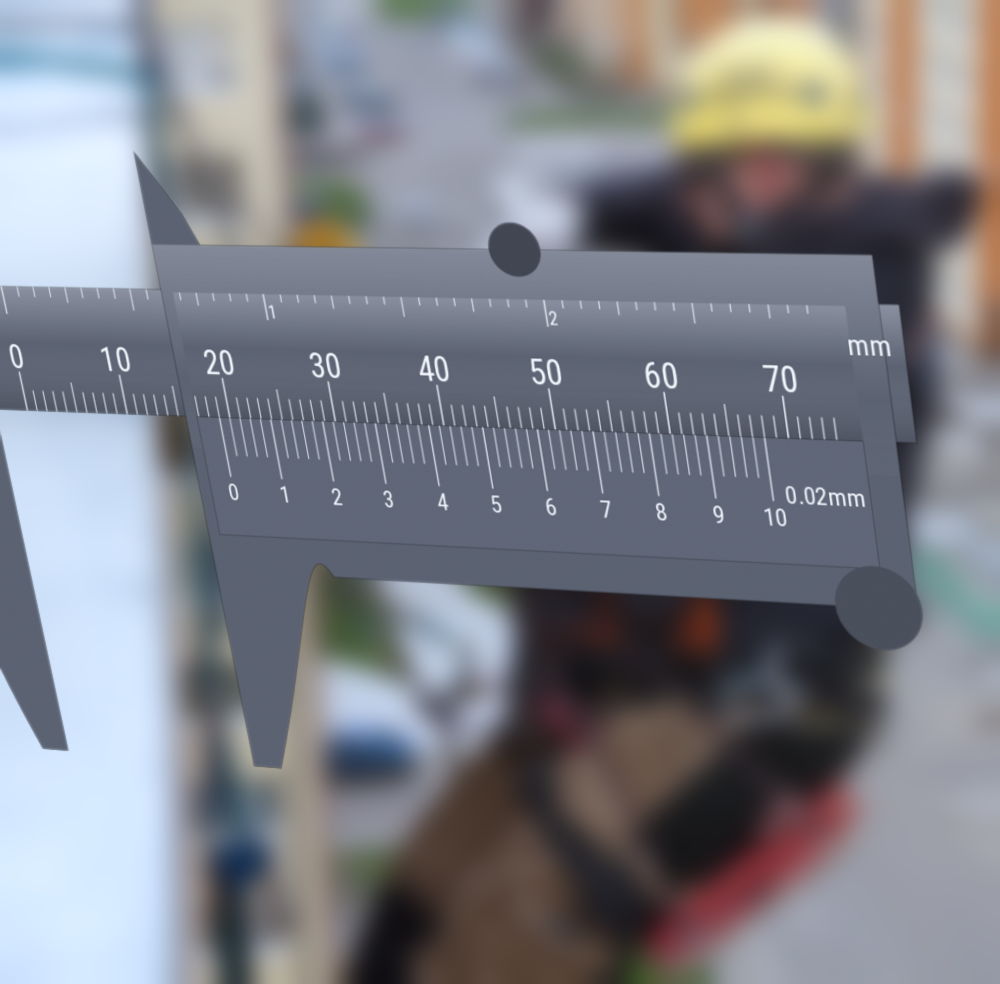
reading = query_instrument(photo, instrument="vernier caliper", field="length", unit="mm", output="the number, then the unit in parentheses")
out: 19.0 (mm)
